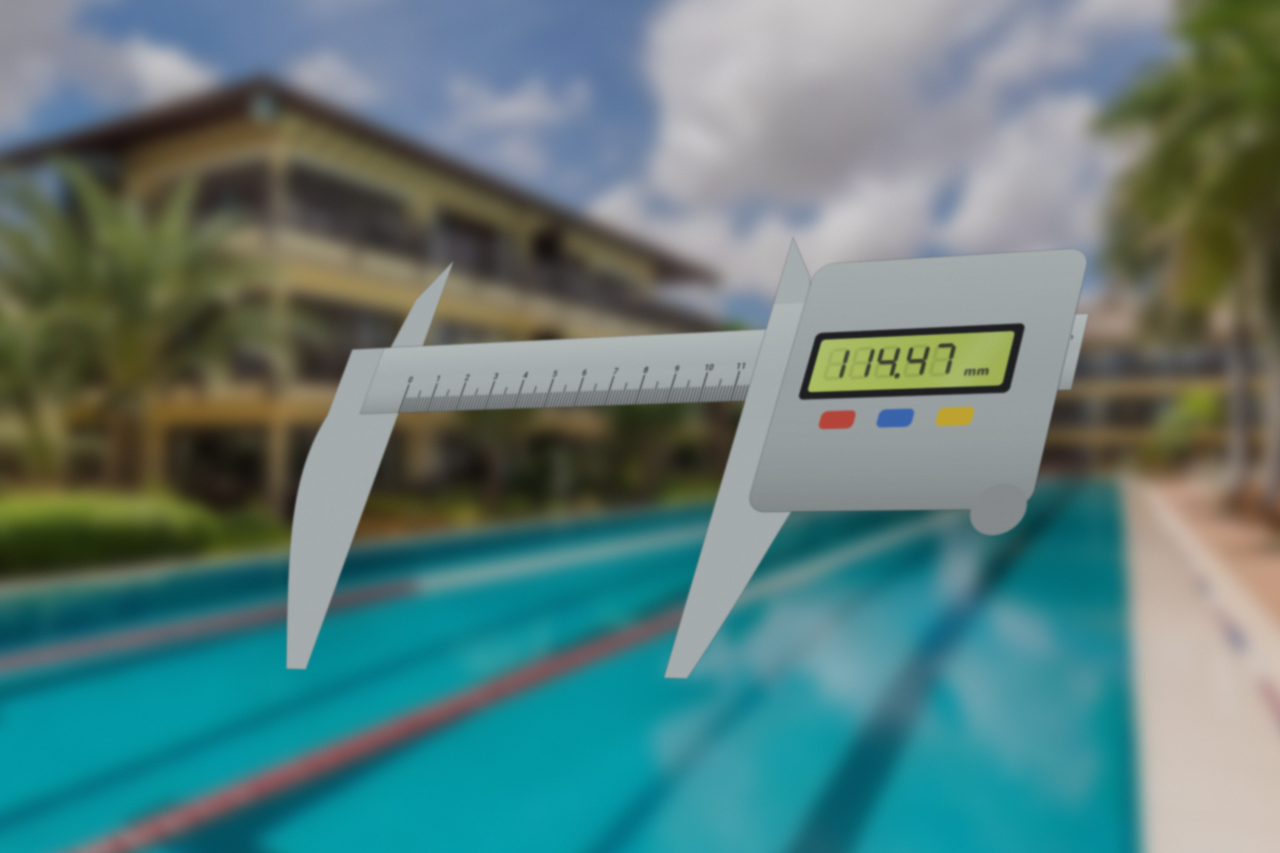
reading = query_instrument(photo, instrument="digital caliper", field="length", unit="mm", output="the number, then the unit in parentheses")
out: 114.47 (mm)
